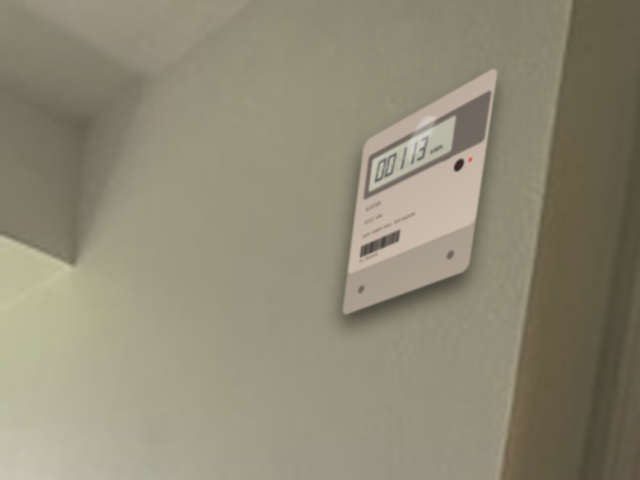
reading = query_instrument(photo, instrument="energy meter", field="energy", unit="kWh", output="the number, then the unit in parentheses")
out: 113 (kWh)
